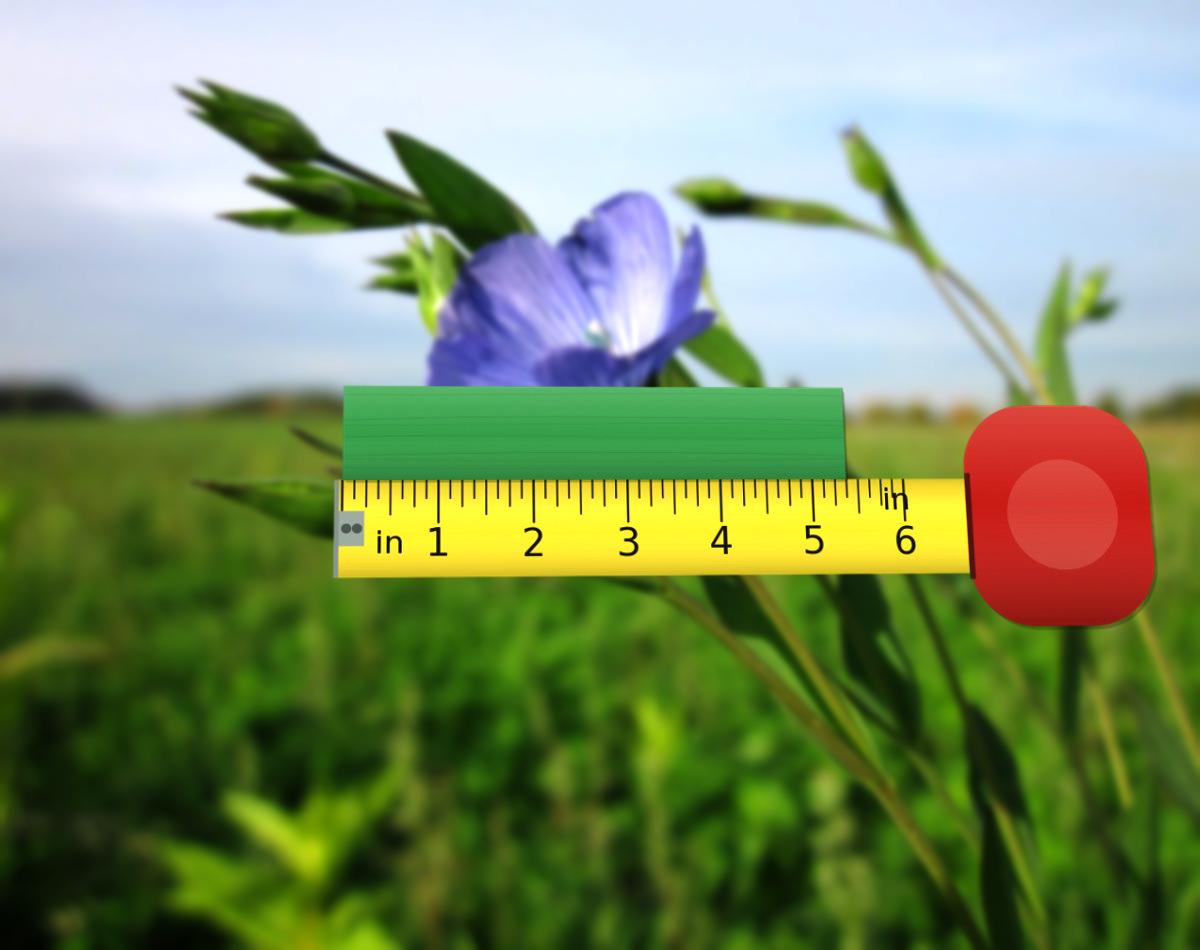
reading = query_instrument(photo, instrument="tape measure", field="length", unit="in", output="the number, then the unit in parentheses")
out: 5.375 (in)
